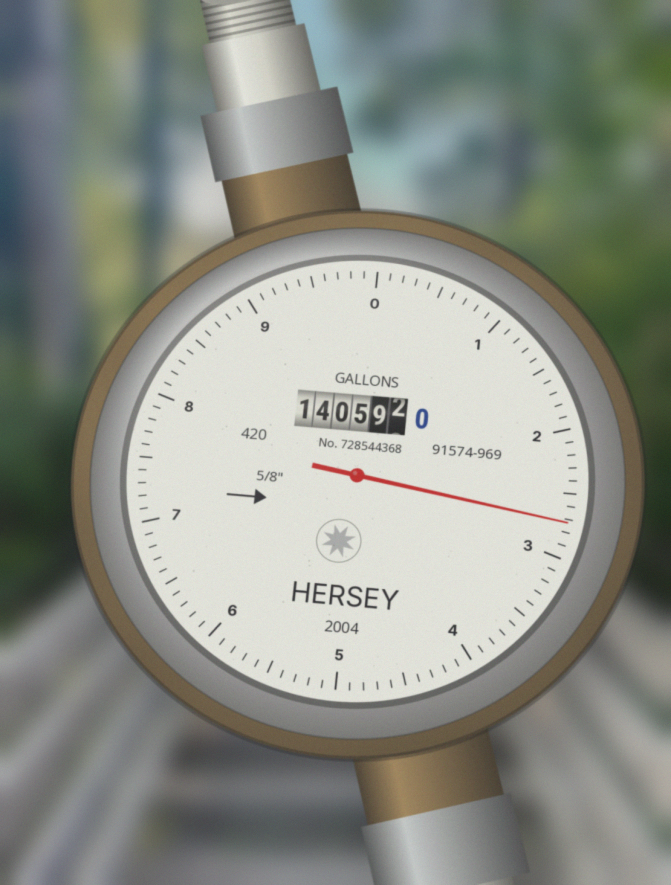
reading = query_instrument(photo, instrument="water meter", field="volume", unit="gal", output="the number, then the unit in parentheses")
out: 1405922.7 (gal)
